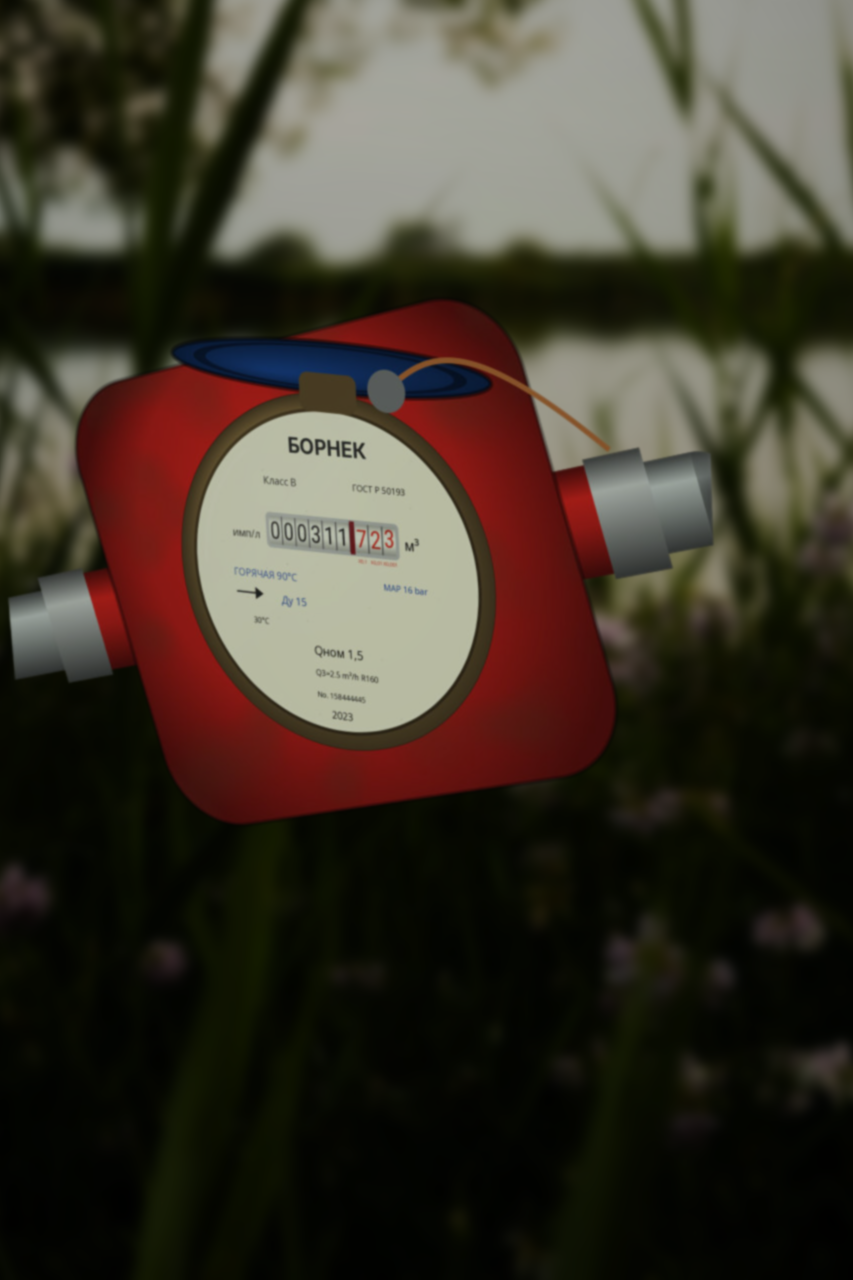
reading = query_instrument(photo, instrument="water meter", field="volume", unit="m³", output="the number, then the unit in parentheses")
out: 311.723 (m³)
